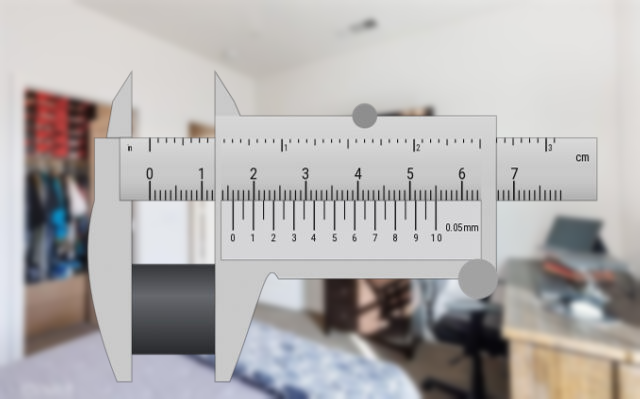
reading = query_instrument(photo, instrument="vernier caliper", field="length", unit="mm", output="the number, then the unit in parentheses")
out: 16.0 (mm)
